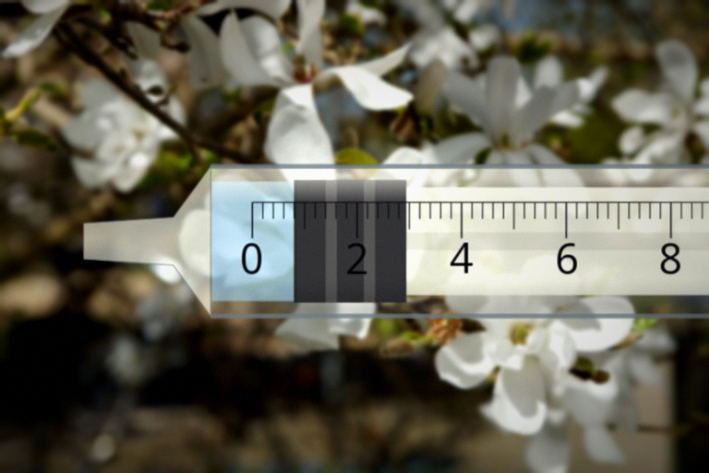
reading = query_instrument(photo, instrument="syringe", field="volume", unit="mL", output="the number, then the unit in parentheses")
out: 0.8 (mL)
